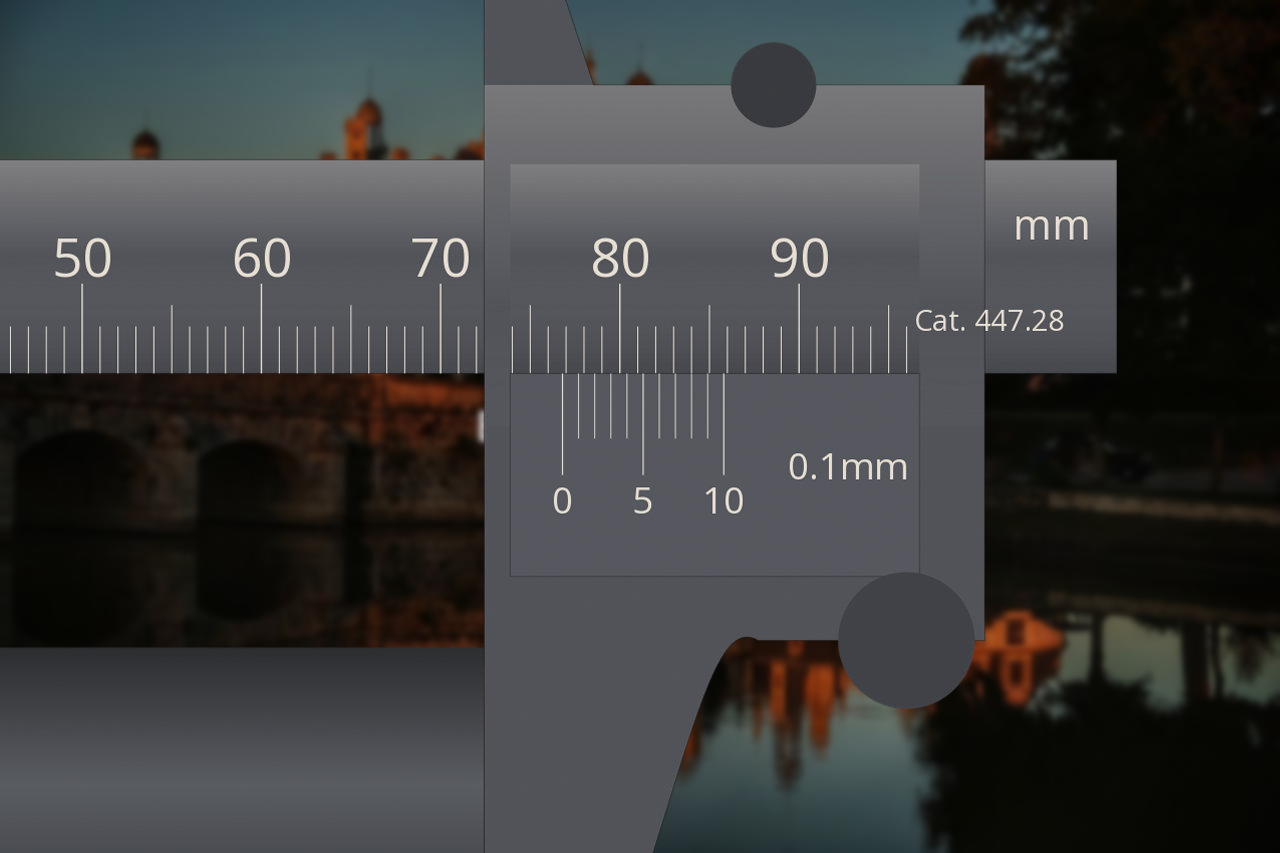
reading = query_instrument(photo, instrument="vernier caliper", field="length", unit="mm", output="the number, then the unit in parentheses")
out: 76.8 (mm)
